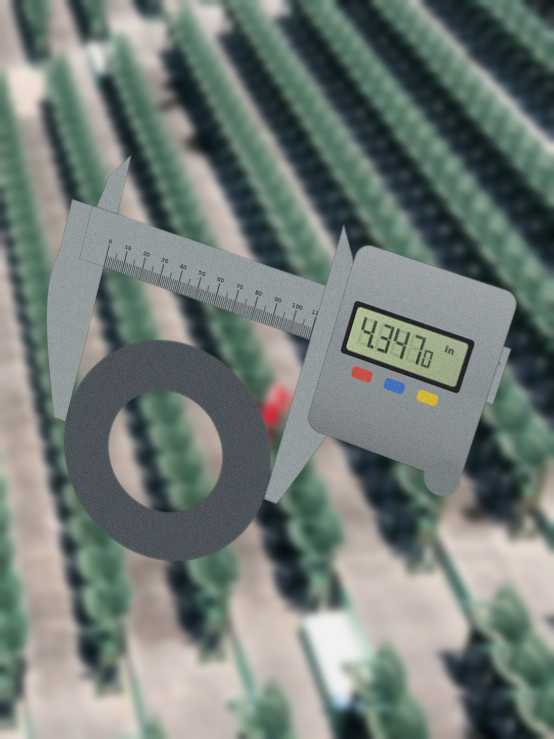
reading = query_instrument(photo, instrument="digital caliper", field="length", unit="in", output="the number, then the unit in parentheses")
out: 4.3470 (in)
